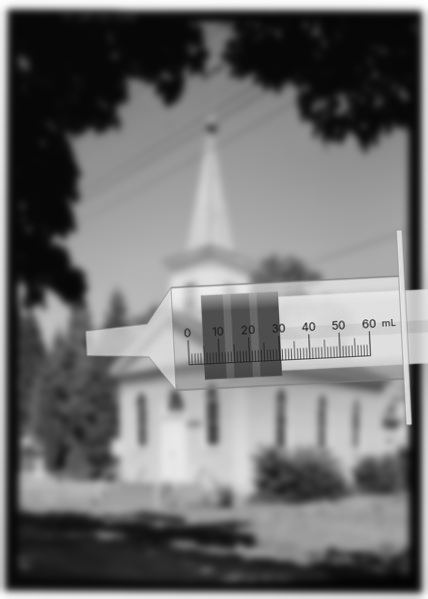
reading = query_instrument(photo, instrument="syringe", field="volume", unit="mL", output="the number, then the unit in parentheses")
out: 5 (mL)
